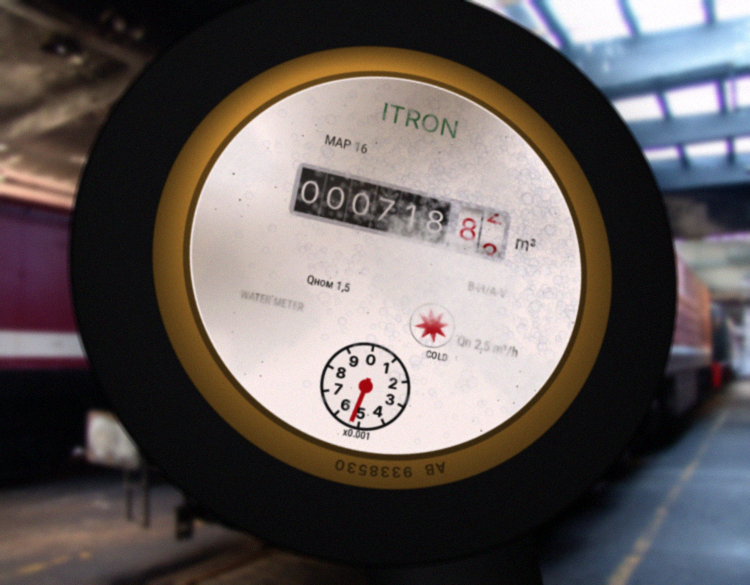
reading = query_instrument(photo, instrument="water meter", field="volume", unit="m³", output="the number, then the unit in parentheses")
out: 718.825 (m³)
